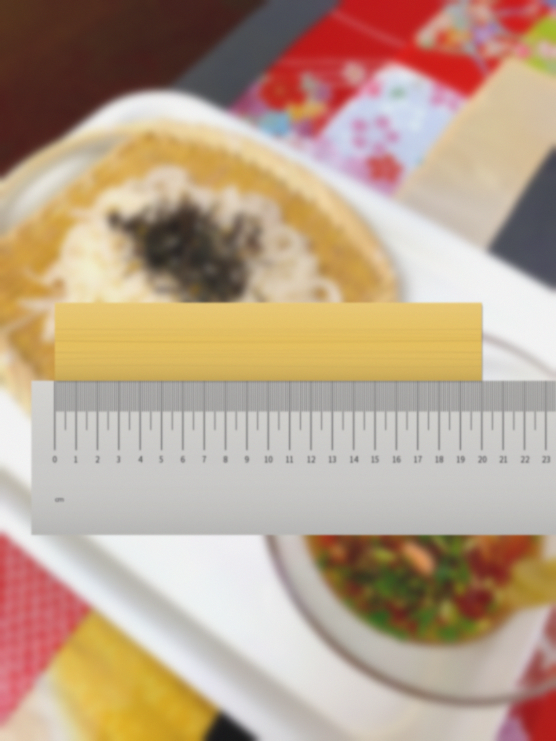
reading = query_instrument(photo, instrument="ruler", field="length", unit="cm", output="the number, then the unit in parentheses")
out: 20 (cm)
